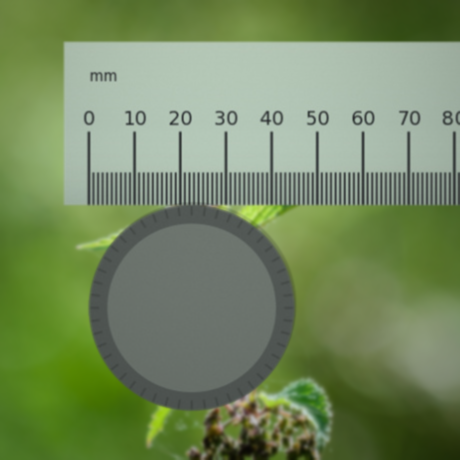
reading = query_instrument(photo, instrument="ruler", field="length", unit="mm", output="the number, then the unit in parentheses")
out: 45 (mm)
